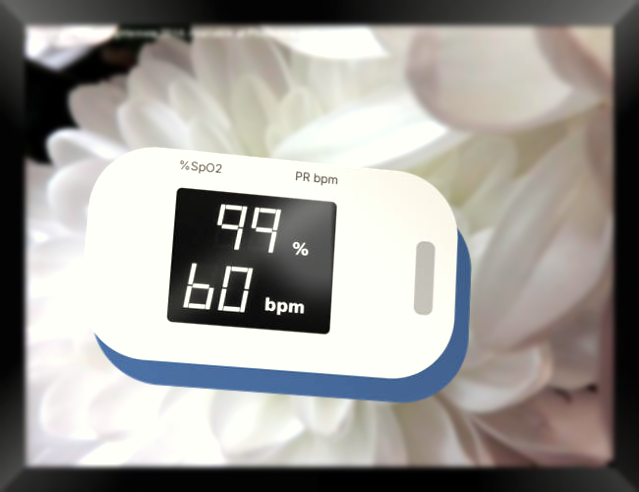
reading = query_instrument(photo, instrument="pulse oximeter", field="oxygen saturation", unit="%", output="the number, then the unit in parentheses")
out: 99 (%)
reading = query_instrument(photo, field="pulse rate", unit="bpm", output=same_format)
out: 60 (bpm)
